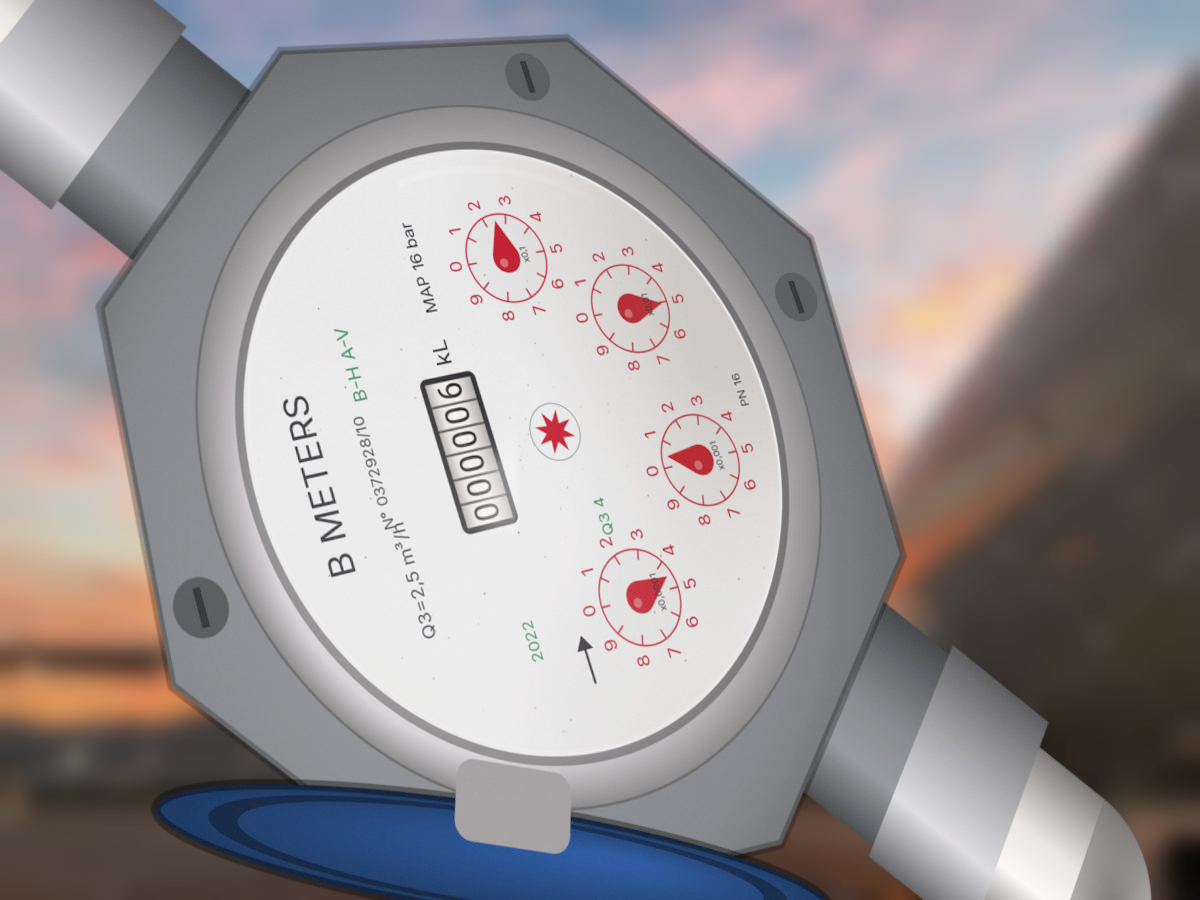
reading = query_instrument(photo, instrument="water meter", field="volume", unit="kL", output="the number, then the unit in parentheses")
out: 6.2504 (kL)
